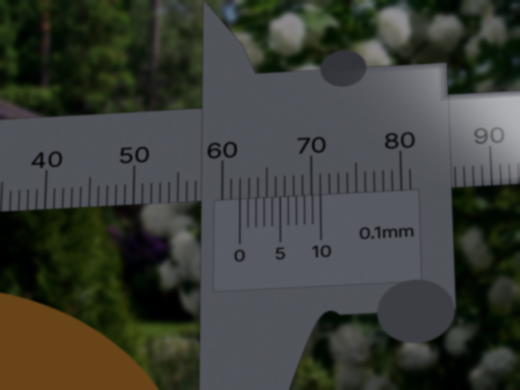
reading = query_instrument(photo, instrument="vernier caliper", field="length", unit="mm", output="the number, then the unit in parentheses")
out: 62.0 (mm)
